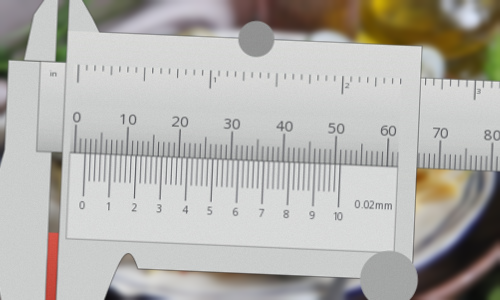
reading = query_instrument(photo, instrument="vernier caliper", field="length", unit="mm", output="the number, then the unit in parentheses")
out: 2.0 (mm)
